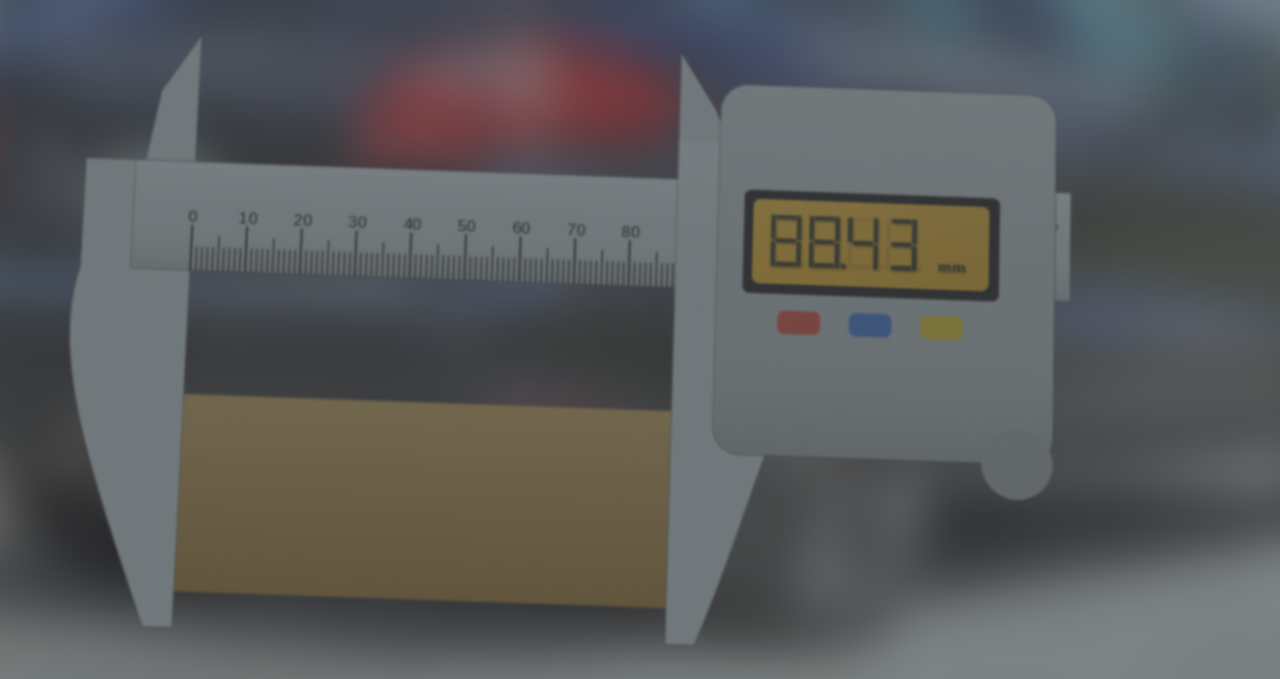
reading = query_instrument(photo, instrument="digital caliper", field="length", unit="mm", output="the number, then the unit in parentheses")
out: 88.43 (mm)
